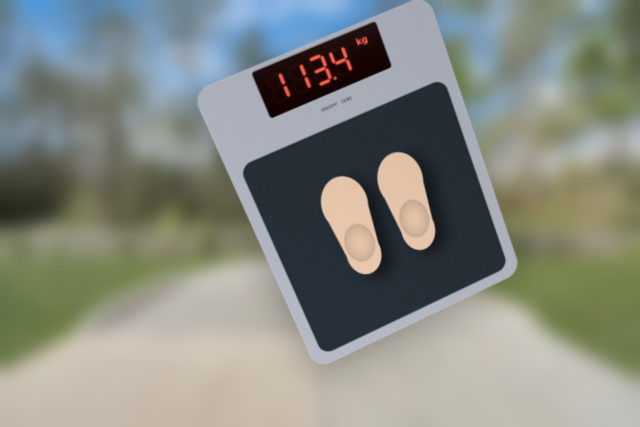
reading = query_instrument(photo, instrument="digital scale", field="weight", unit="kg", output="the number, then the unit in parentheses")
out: 113.4 (kg)
